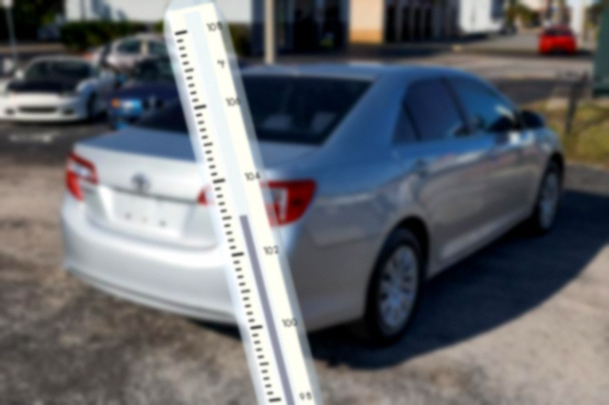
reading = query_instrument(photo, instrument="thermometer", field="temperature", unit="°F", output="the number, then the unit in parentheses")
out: 103 (°F)
